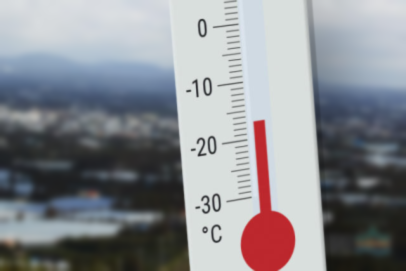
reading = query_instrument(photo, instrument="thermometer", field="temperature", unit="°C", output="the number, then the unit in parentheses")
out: -17 (°C)
